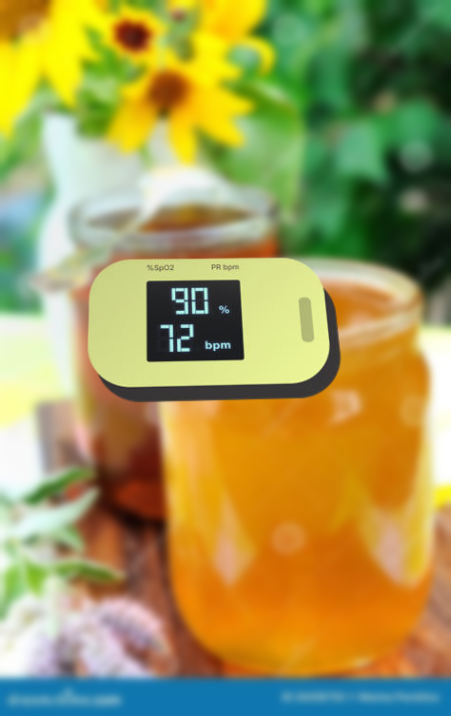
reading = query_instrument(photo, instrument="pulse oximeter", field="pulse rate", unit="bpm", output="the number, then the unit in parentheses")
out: 72 (bpm)
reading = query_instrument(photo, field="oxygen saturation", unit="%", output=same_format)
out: 90 (%)
